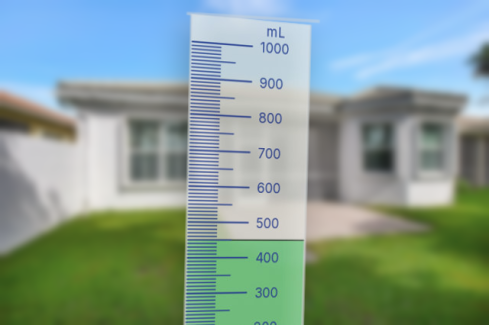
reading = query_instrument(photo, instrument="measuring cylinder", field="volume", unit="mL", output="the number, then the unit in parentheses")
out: 450 (mL)
